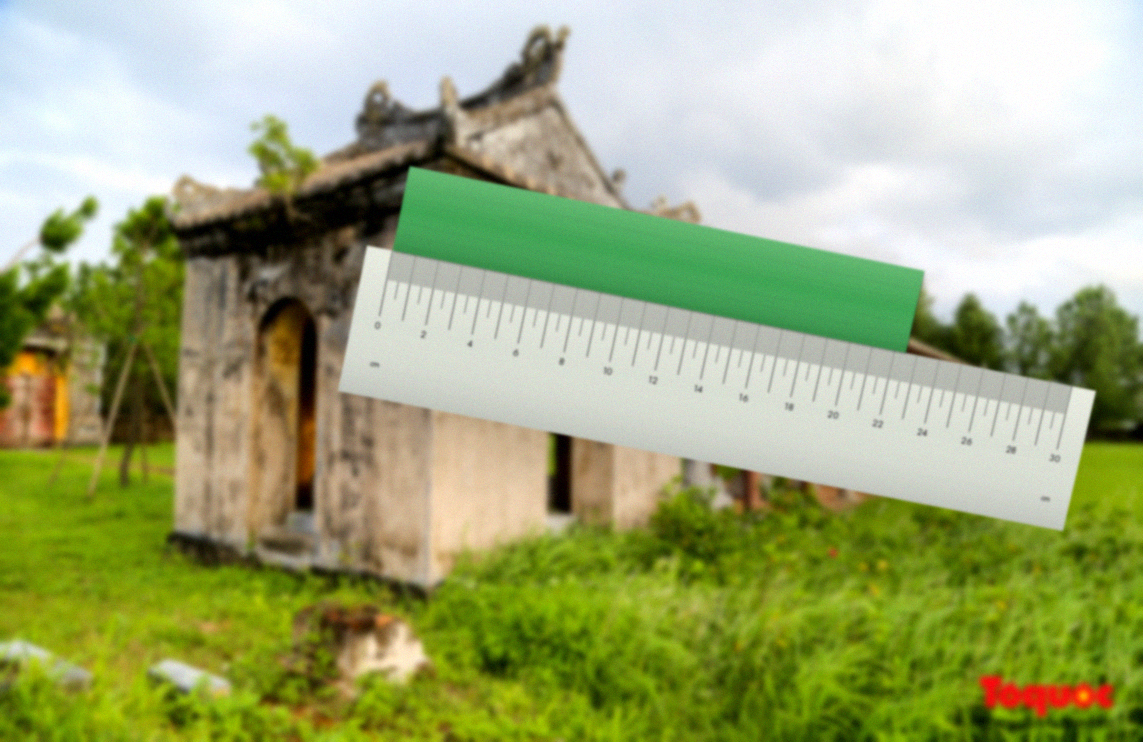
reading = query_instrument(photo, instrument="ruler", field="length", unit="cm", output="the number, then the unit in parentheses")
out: 22.5 (cm)
